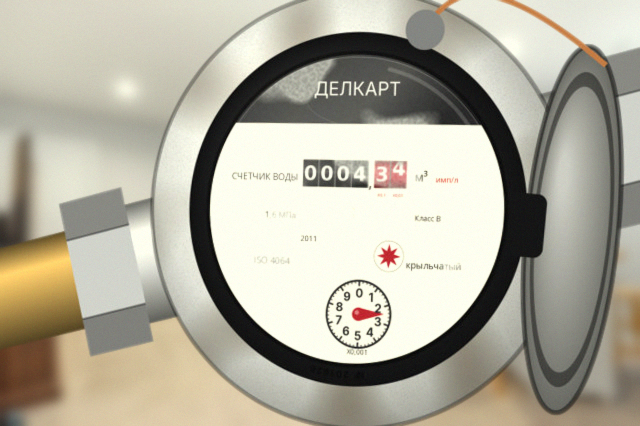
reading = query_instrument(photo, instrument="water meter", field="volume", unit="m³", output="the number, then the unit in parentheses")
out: 4.342 (m³)
